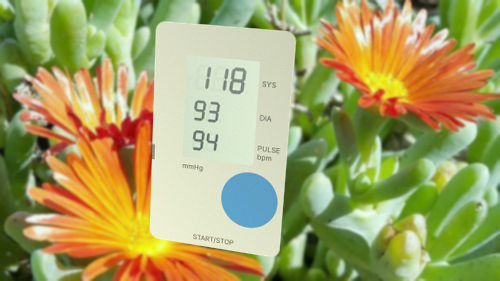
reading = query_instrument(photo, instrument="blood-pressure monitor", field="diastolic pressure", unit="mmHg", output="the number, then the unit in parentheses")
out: 93 (mmHg)
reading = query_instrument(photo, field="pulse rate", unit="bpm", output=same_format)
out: 94 (bpm)
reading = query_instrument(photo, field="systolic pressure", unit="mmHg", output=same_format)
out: 118 (mmHg)
